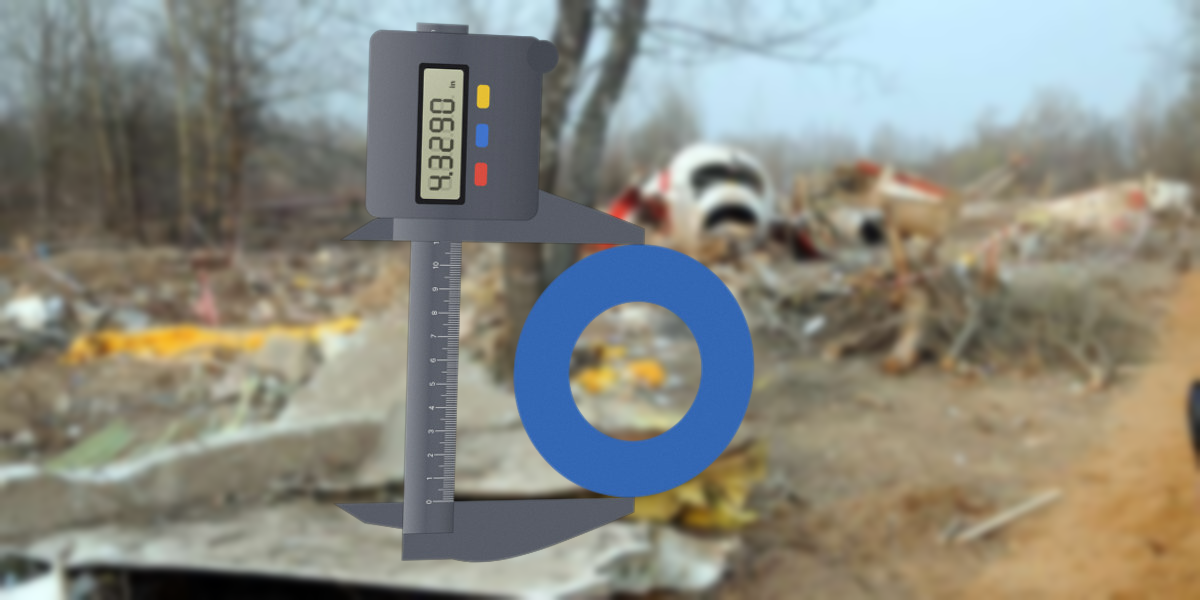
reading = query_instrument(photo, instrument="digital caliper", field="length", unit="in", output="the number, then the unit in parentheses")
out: 4.3290 (in)
